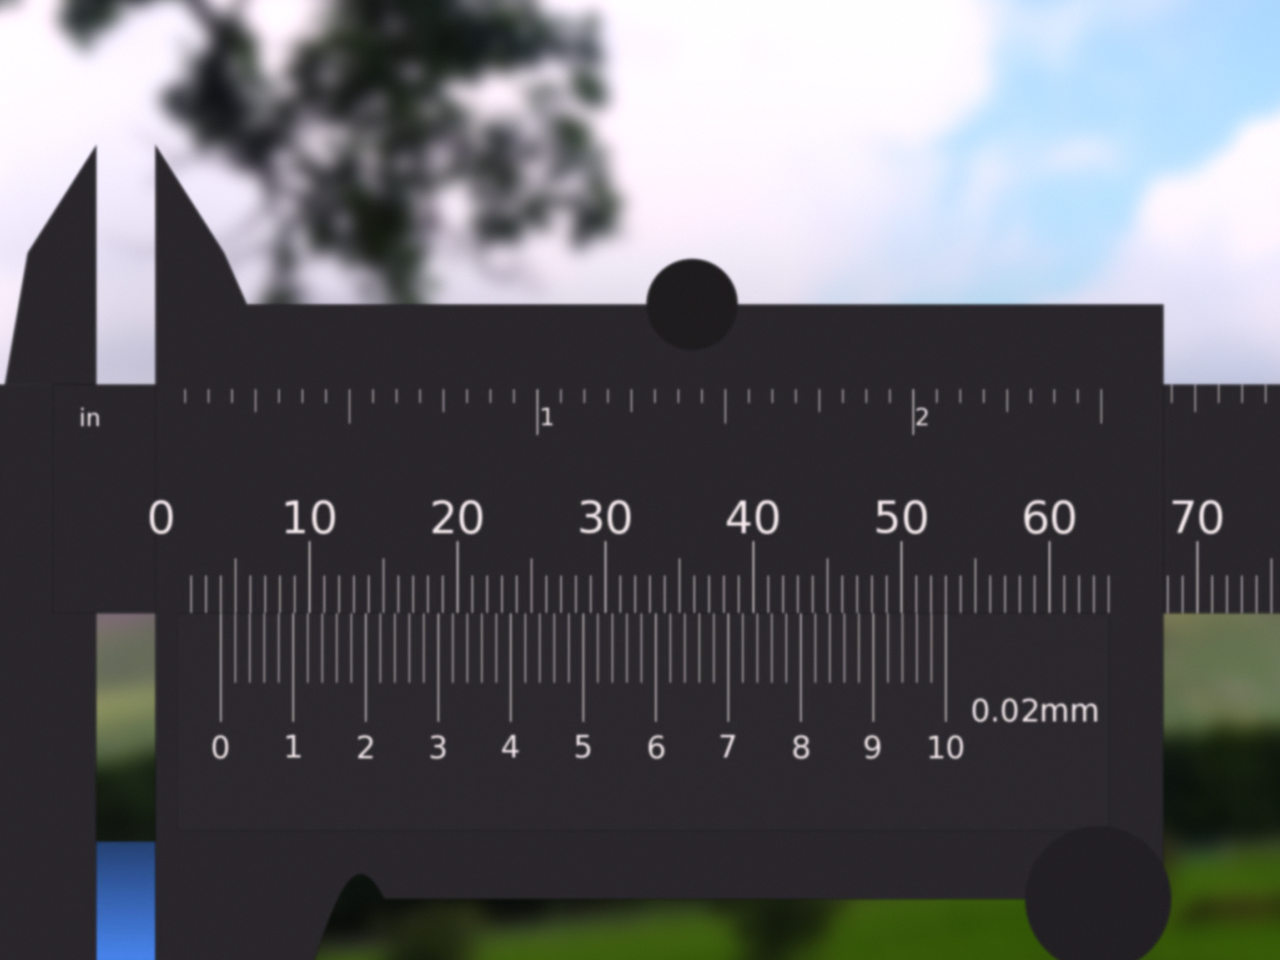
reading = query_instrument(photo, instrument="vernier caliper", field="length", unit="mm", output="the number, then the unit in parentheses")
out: 4.0 (mm)
